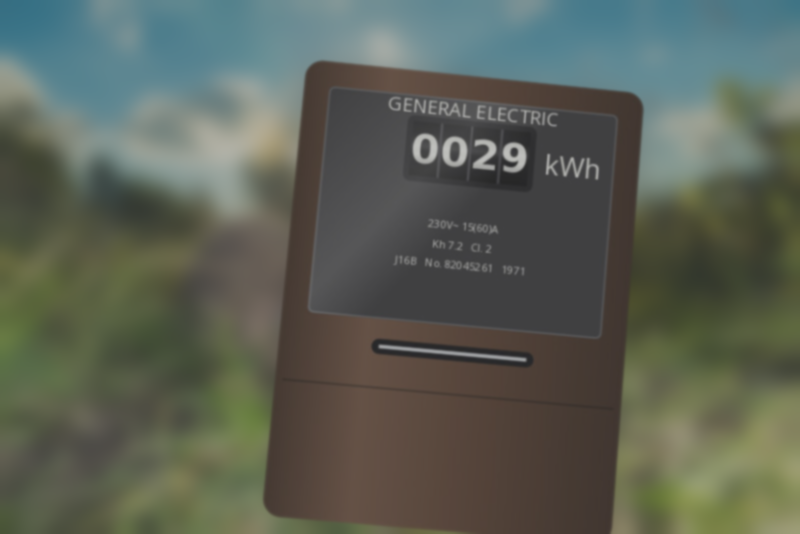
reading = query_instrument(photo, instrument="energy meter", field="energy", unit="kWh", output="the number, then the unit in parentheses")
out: 29 (kWh)
